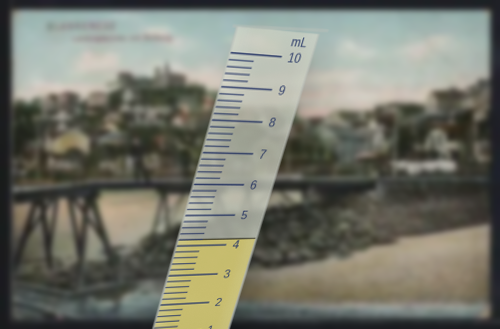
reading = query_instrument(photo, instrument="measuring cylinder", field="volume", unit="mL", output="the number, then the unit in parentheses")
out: 4.2 (mL)
